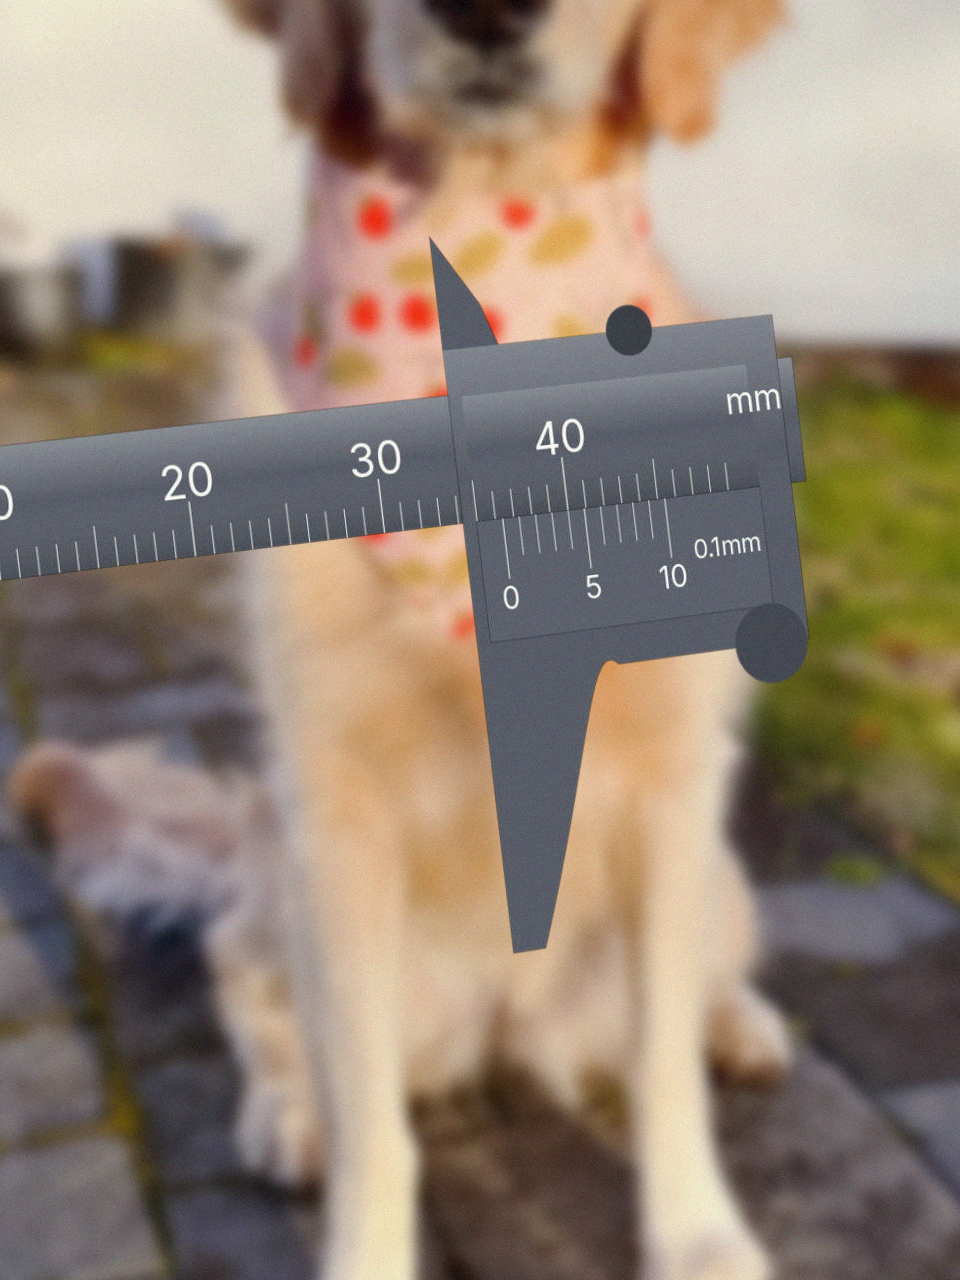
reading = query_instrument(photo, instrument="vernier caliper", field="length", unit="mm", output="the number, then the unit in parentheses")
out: 36.4 (mm)
